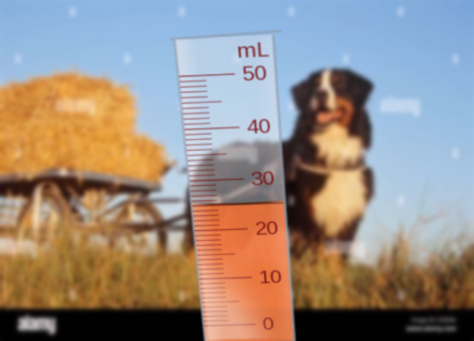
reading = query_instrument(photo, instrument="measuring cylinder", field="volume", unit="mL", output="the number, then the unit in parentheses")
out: 25 (mL)
